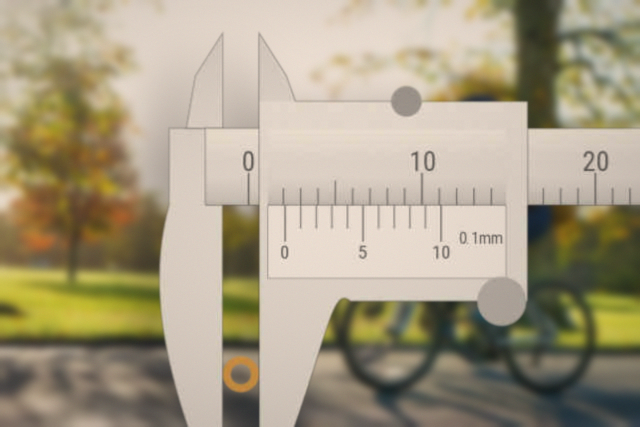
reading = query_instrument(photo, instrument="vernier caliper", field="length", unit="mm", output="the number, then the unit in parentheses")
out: 2.1 (mm)
